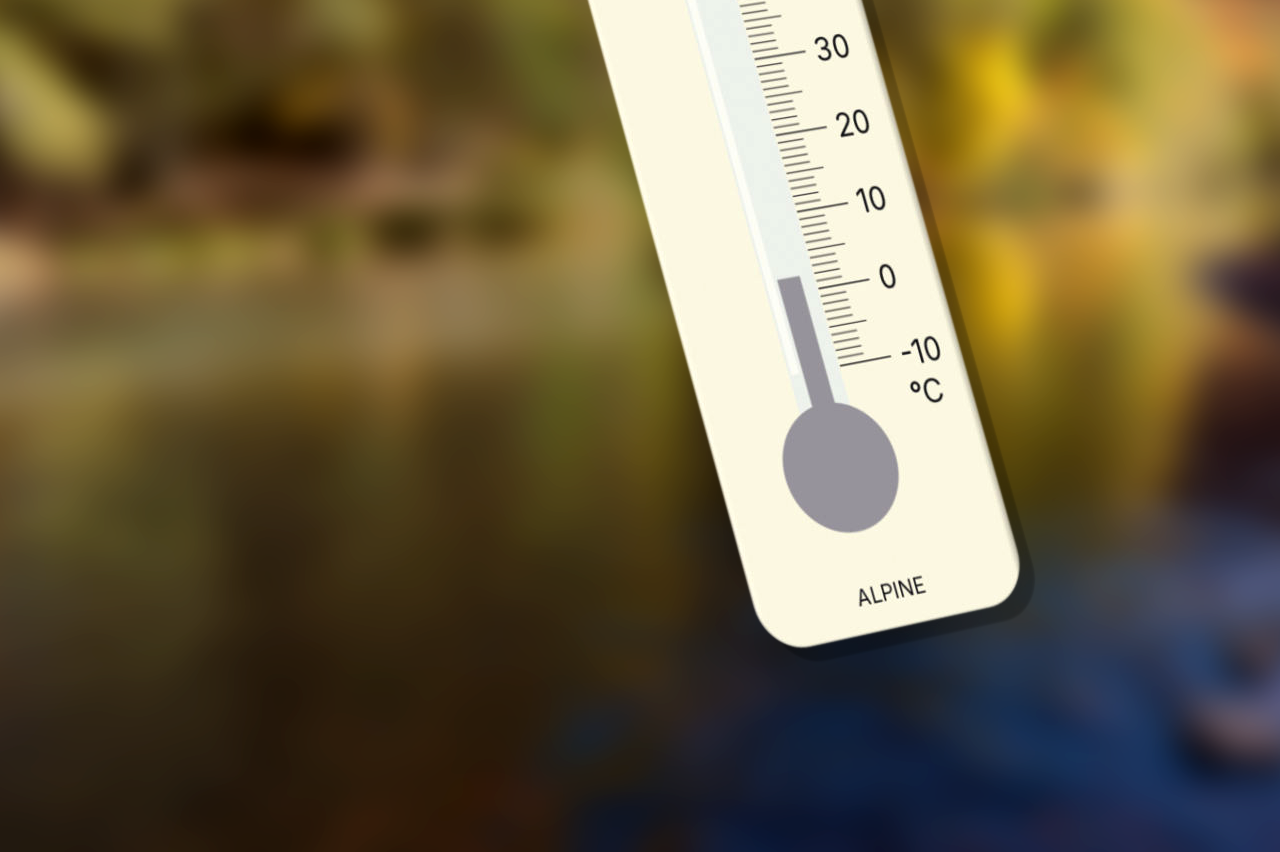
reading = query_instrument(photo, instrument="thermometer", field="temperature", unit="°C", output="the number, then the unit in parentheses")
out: 2 (°C)
